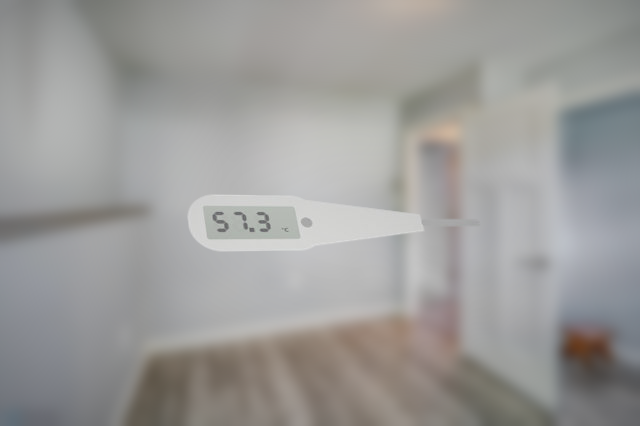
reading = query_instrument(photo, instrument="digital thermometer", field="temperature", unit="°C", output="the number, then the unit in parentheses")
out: 57.3 (°C)
